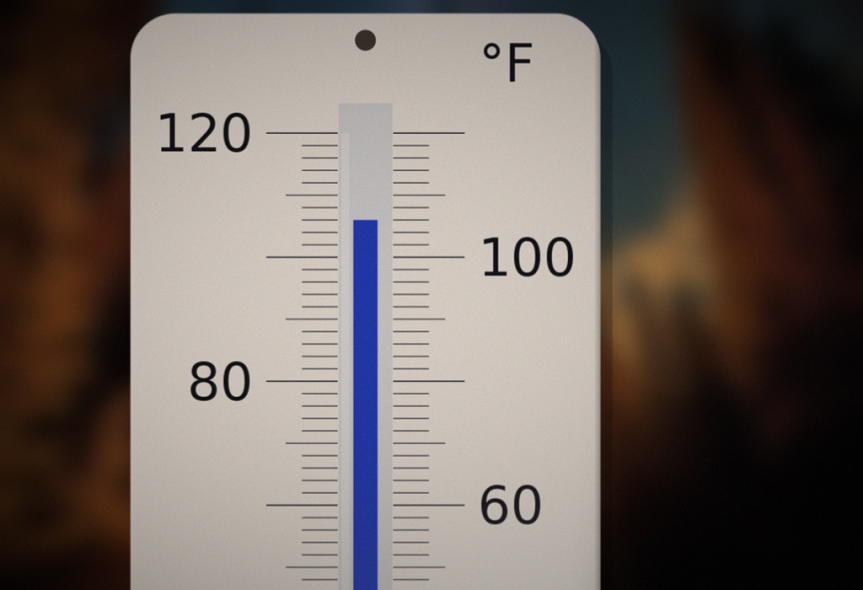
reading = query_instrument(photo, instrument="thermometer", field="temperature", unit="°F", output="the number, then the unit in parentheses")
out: 106 (°F)
